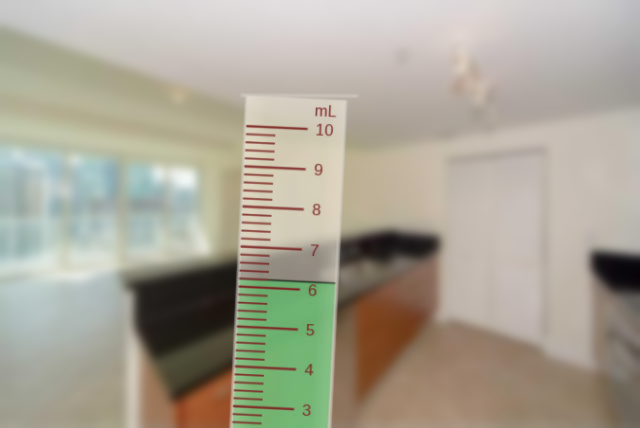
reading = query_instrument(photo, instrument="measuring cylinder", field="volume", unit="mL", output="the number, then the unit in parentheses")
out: 6.2 (mL)
